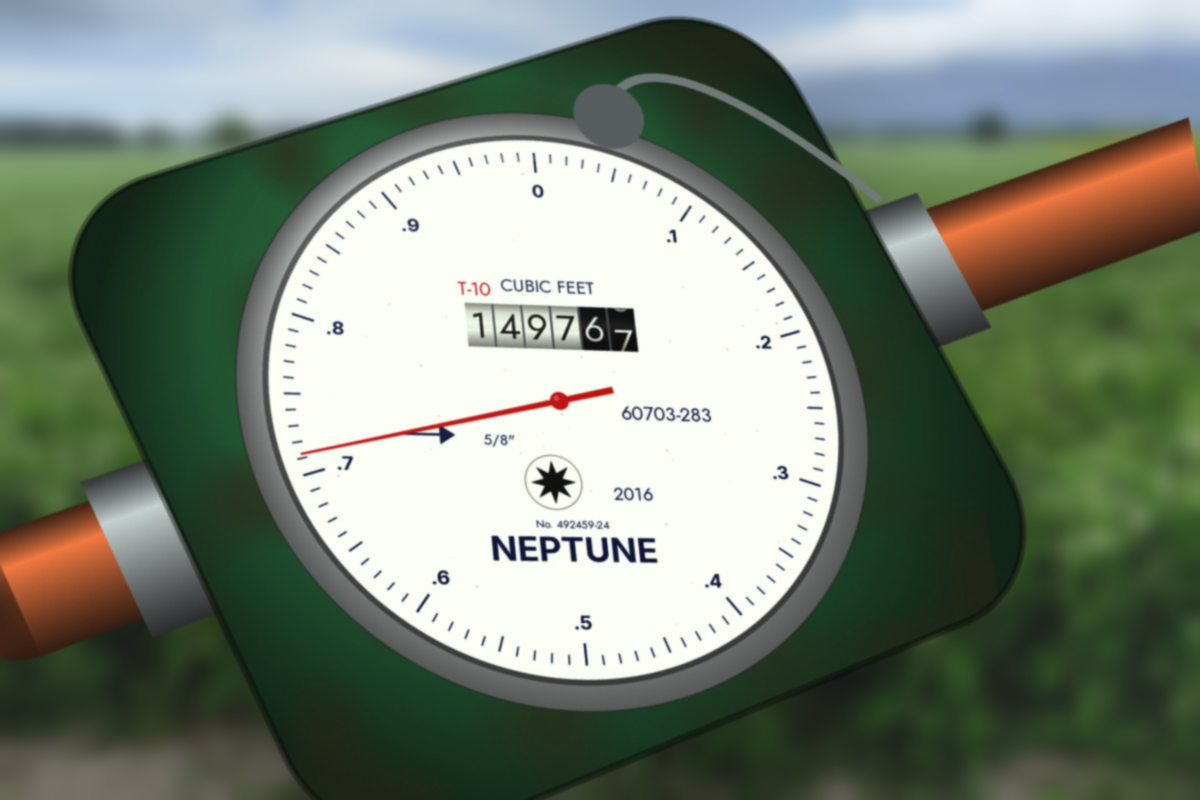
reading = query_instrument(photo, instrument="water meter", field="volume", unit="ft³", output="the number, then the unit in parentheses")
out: 149766.71 (ft³)
